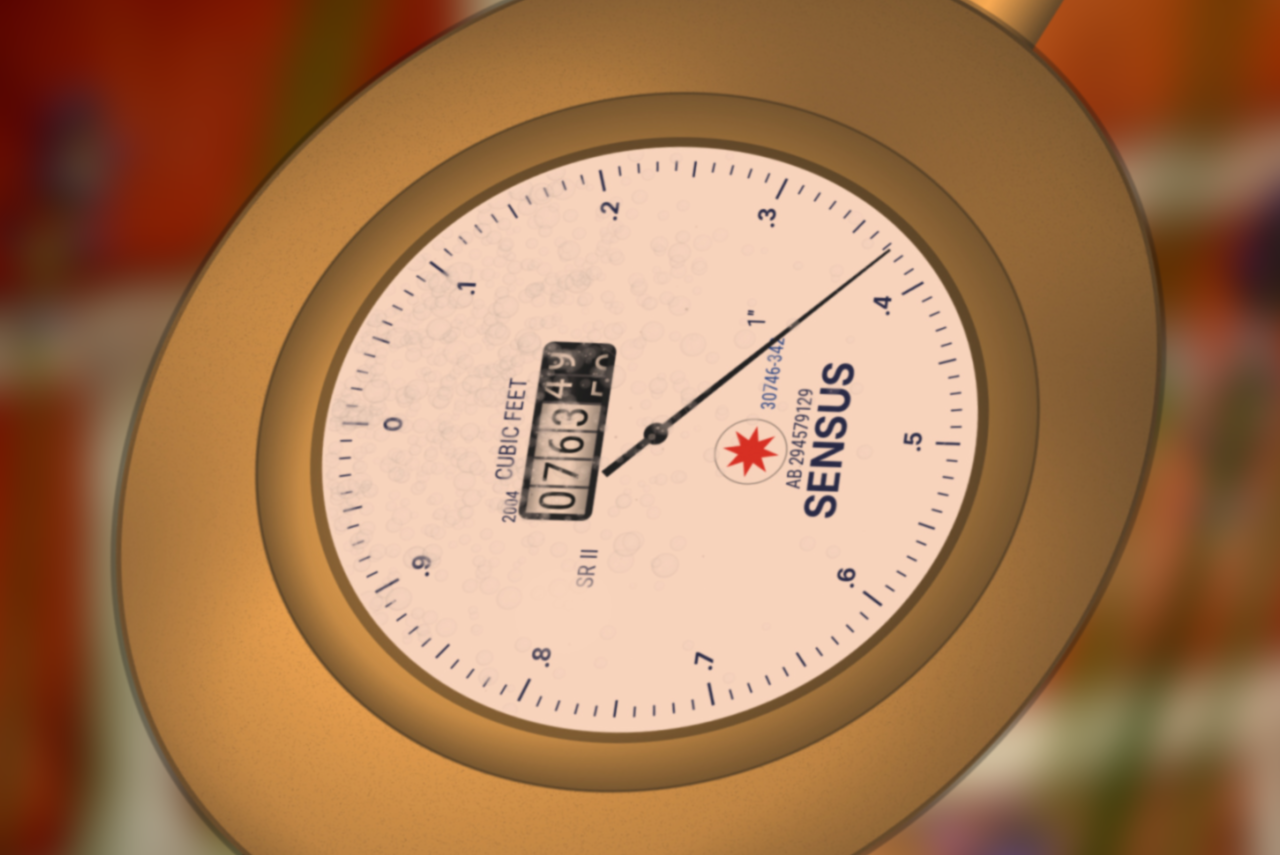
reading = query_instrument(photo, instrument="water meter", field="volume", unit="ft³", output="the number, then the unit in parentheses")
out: 76349.37 (ft³)
